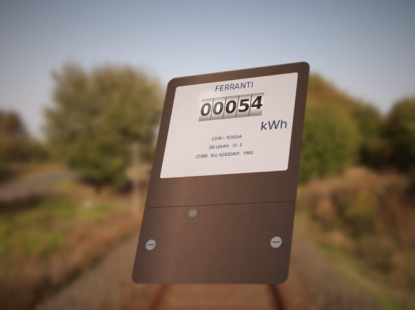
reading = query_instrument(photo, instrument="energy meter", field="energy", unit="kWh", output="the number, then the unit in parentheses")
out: 54 (kWh)
